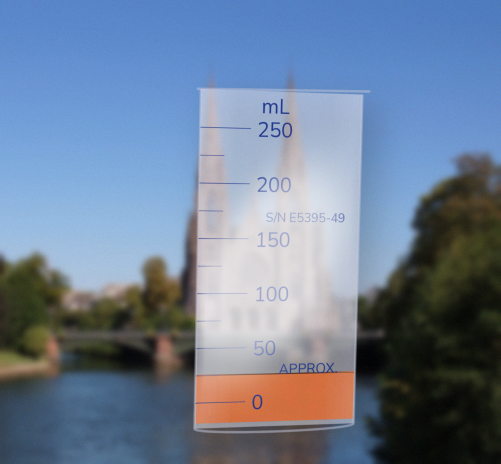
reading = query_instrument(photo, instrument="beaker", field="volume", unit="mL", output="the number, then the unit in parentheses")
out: 25 (mL)
